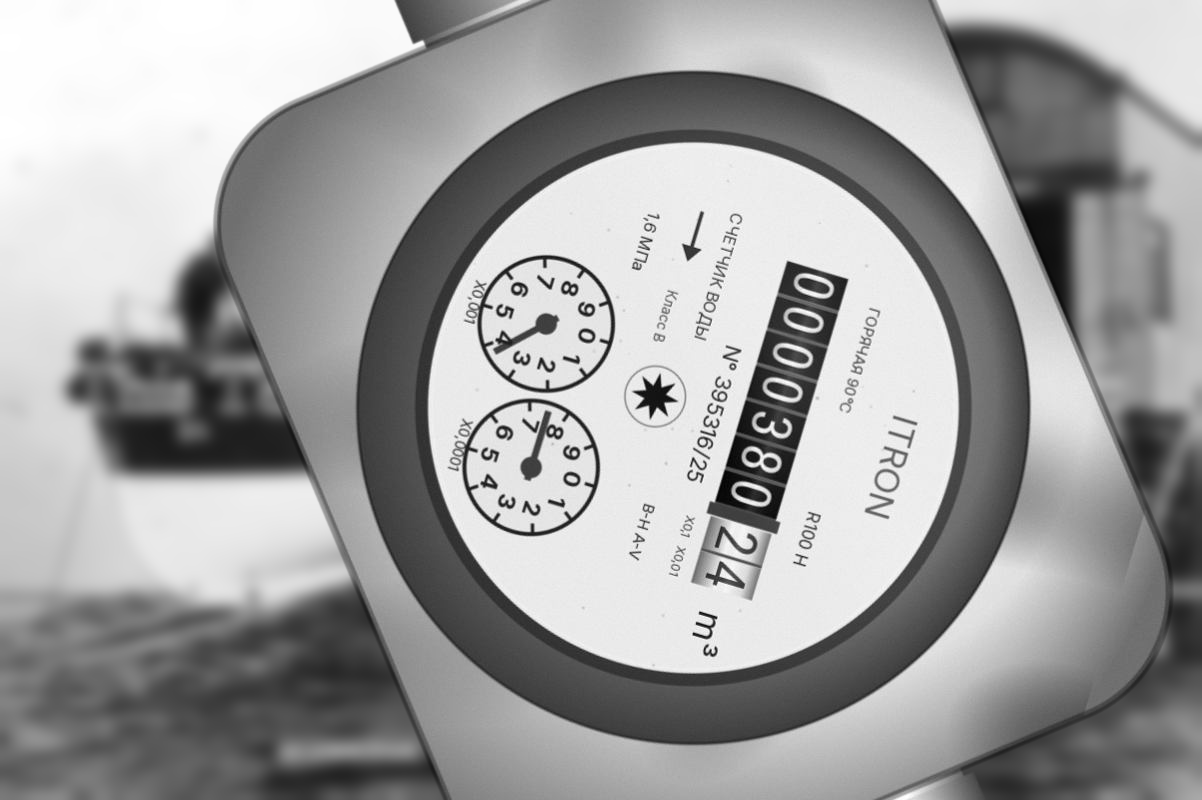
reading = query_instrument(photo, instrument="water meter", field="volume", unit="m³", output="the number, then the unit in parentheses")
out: 380.2437 (m³)
